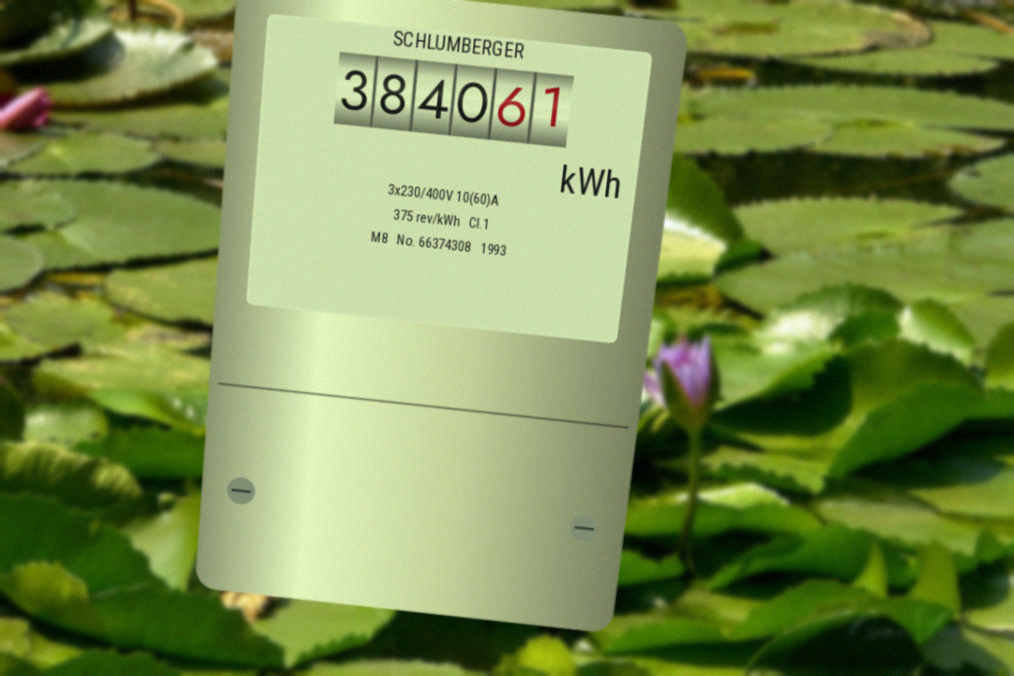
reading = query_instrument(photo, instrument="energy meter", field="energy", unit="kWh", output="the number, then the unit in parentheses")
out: 3840.61 (kWh)
